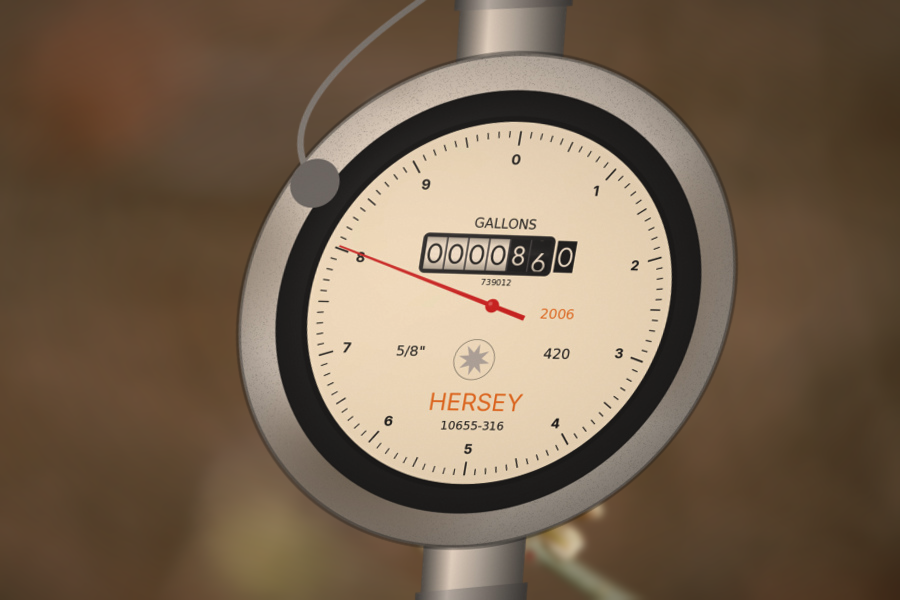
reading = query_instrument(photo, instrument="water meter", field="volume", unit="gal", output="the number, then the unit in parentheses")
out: 858.0 (gal)
